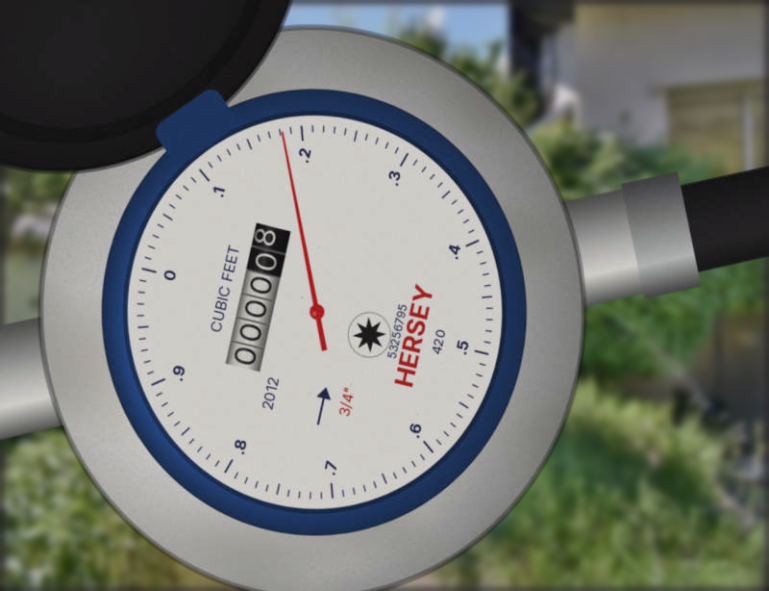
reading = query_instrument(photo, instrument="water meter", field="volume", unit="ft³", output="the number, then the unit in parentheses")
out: 8.18 (ft³)
